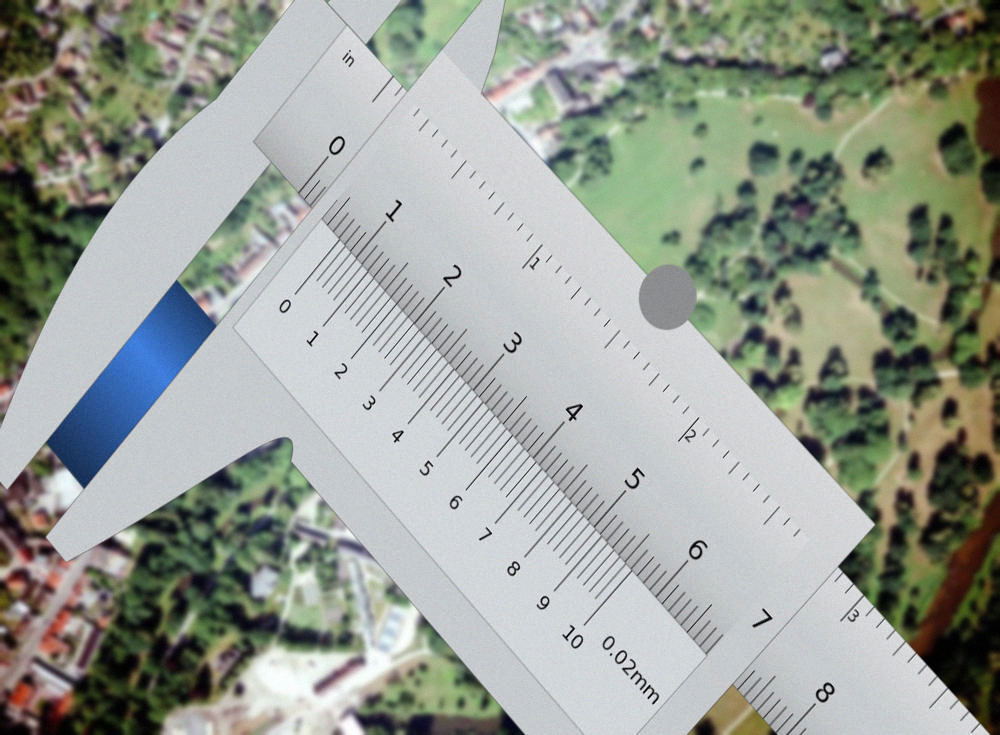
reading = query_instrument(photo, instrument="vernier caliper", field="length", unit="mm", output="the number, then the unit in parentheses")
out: 7.2 (mm)
